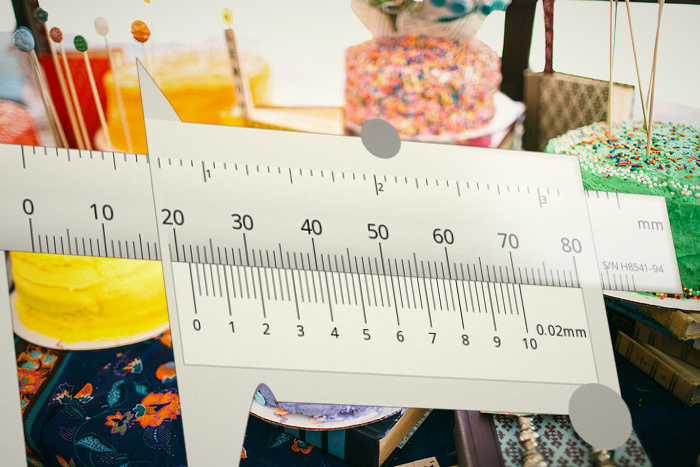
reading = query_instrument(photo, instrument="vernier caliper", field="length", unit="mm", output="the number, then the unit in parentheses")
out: 21.6 (mm)
